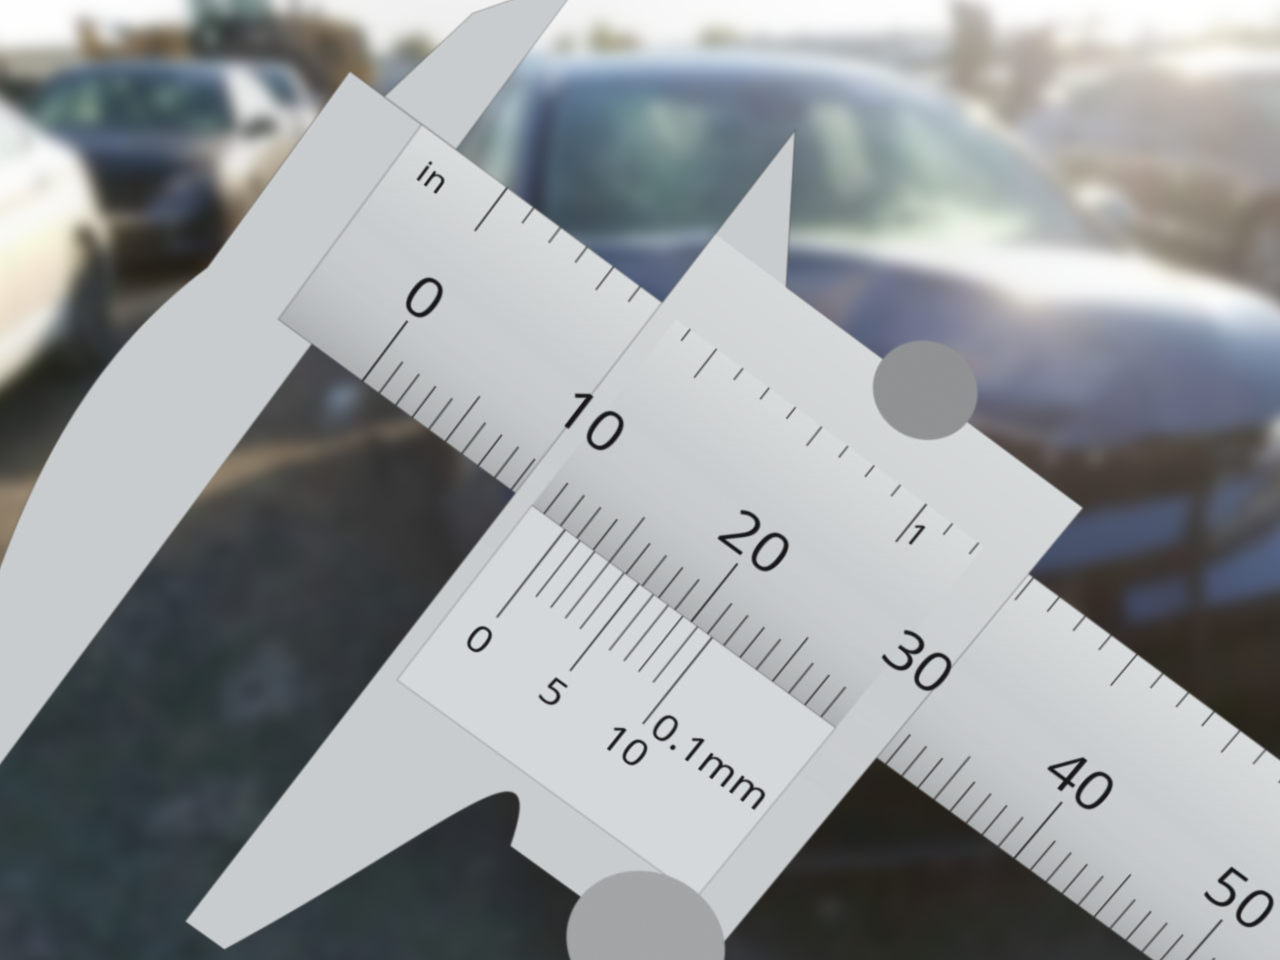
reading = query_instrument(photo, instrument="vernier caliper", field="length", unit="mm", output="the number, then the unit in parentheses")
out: 12.3 (mm)
